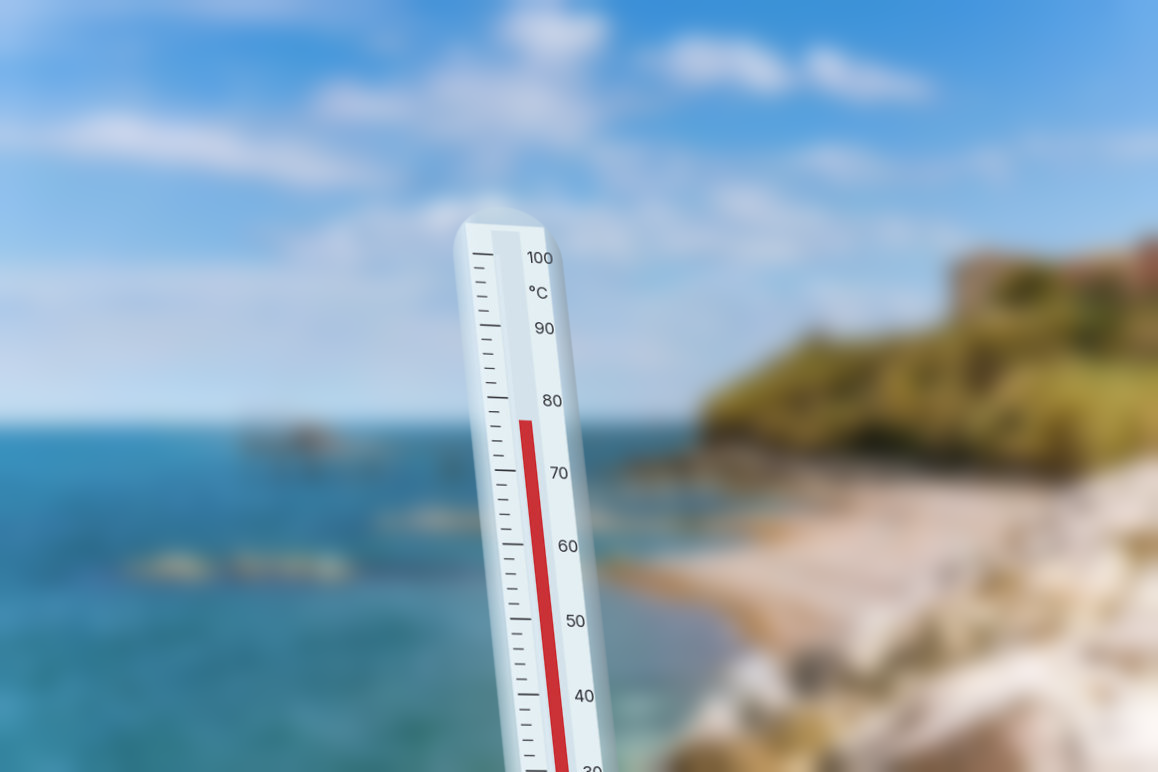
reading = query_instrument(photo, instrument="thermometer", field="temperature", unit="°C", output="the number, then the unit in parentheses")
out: 77 (°C)
